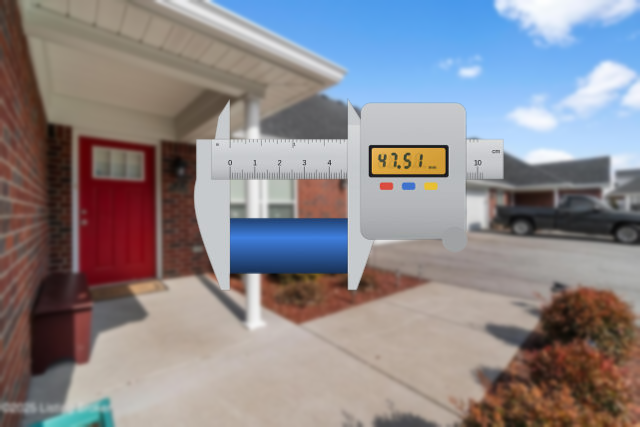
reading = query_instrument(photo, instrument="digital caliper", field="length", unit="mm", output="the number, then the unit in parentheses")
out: 47.51 (mm)
